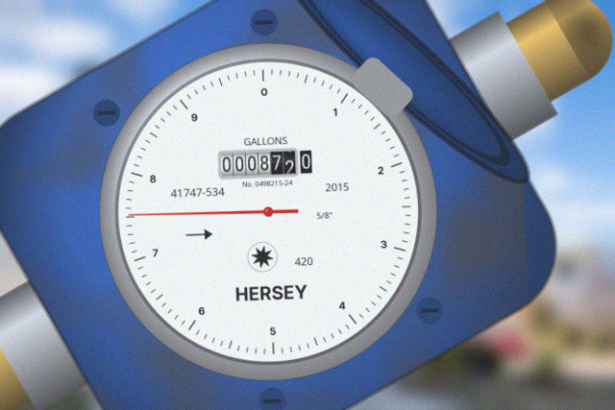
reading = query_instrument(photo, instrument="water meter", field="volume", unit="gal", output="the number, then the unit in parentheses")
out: 8717.5 (gal)
